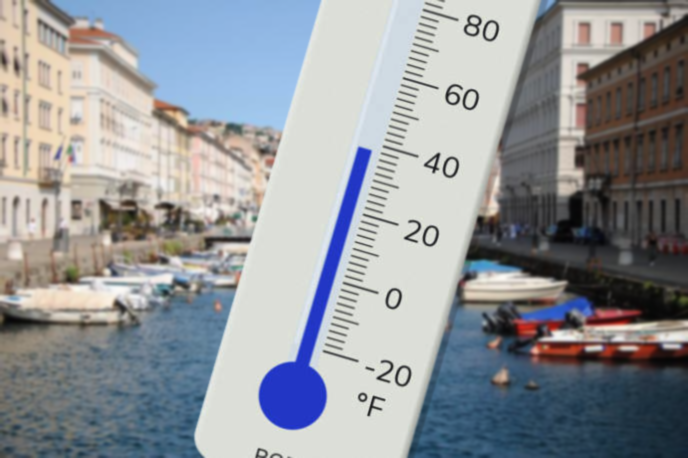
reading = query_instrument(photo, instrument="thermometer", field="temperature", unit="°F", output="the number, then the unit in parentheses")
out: 38 (°F)
